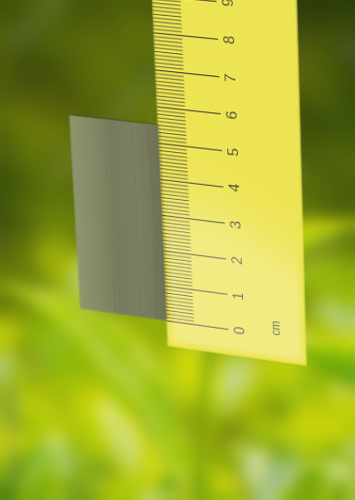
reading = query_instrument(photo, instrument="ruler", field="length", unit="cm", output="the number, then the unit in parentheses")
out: 5.5 (cm)
